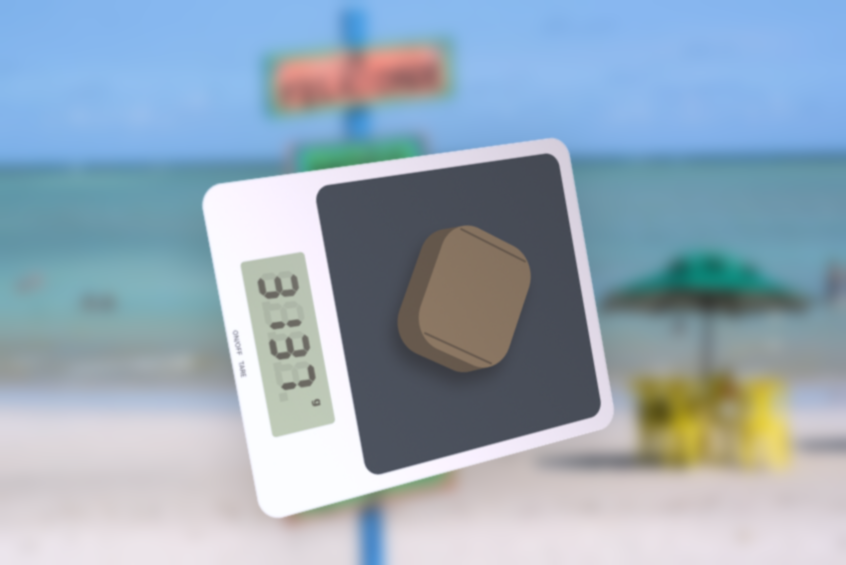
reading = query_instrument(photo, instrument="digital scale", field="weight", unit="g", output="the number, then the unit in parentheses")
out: 3137 (g)
